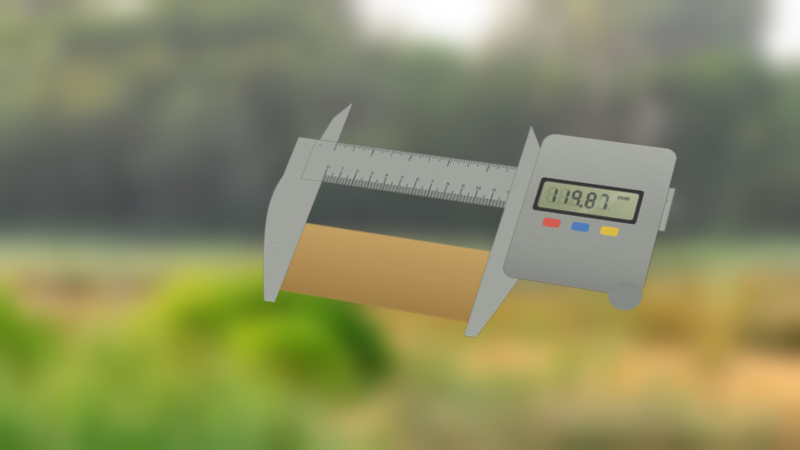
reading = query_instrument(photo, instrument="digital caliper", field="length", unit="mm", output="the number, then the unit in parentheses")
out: 119.87 (mm)
